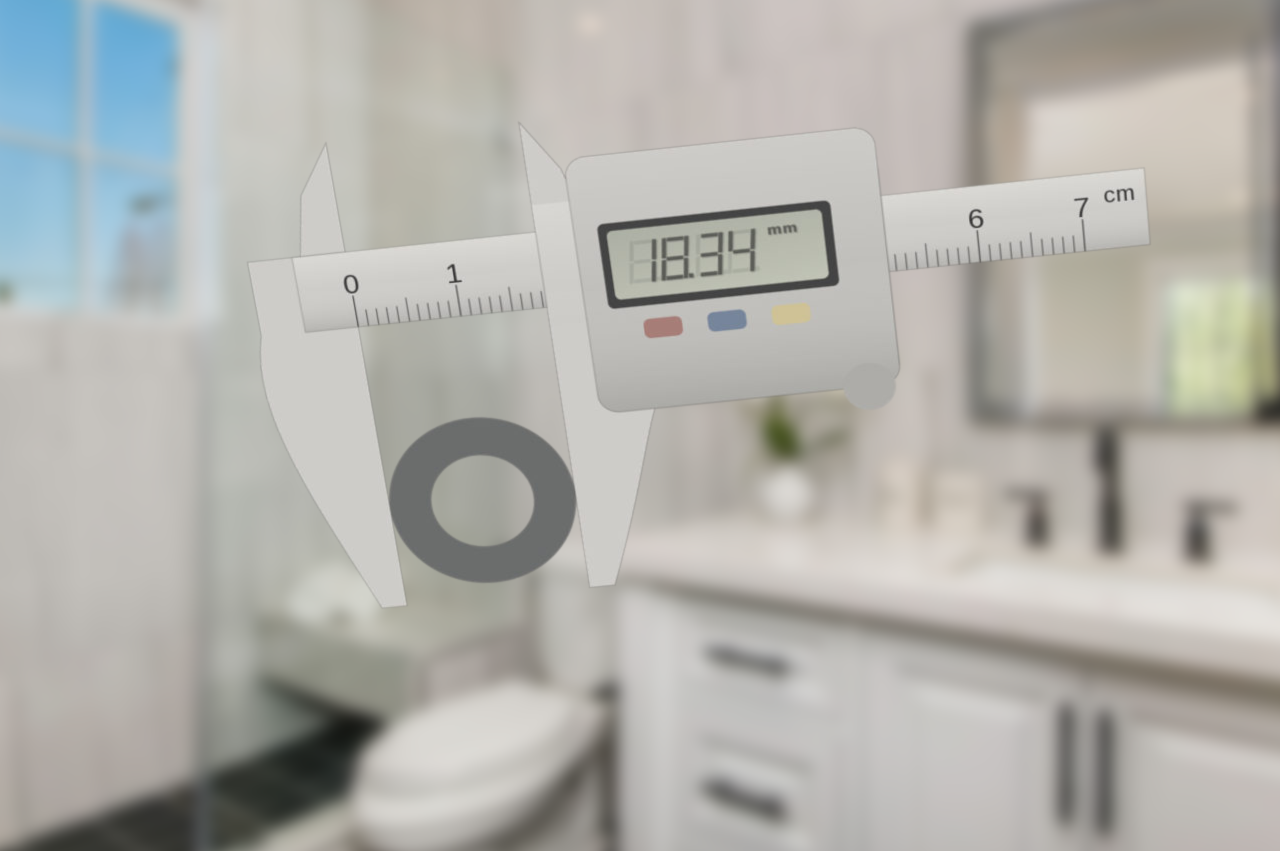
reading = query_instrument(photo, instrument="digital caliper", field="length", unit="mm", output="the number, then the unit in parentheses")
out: 18.34 (mm)
